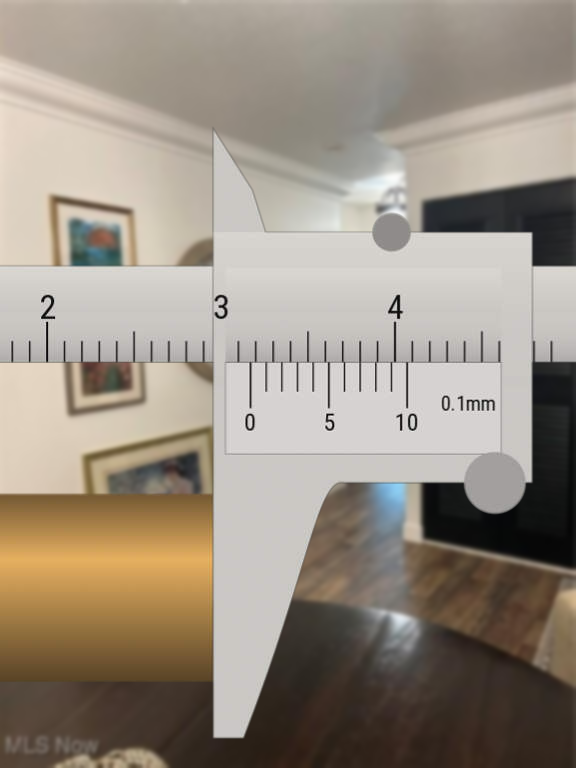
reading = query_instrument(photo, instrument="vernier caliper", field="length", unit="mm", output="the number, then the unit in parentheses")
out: 31.7 (mm)
